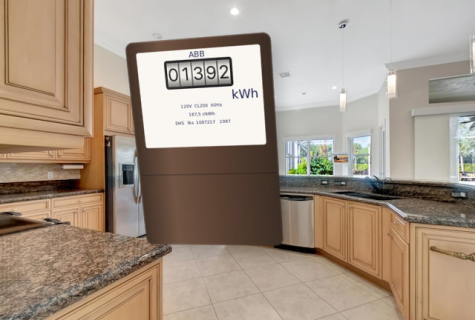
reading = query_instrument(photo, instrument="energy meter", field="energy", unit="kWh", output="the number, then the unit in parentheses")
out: 1392 (kWh)
